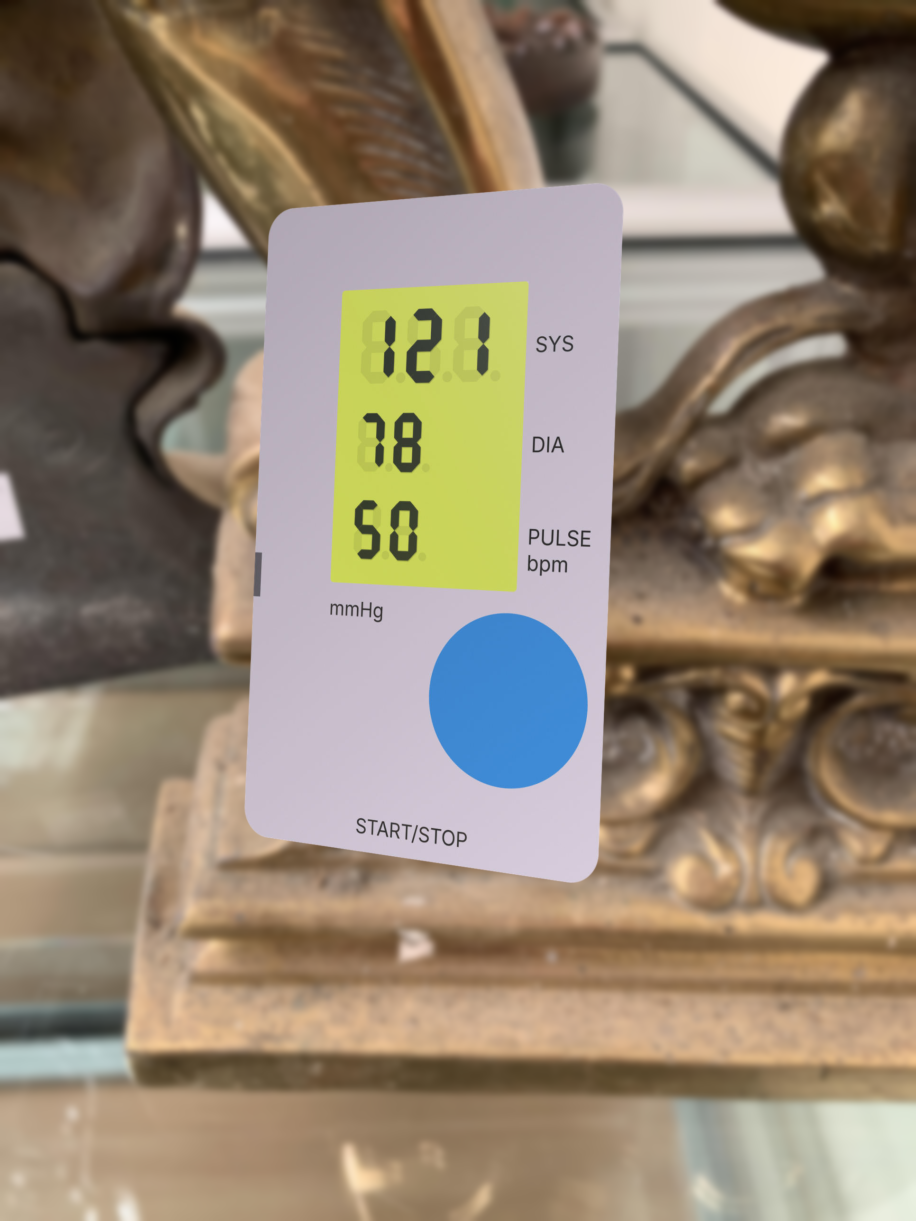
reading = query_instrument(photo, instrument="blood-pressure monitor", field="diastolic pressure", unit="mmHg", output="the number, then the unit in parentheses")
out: 78 (mmHg)
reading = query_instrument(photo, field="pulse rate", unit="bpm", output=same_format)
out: 50 (bpm)
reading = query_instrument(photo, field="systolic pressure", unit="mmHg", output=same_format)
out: 121 (mmHg)
